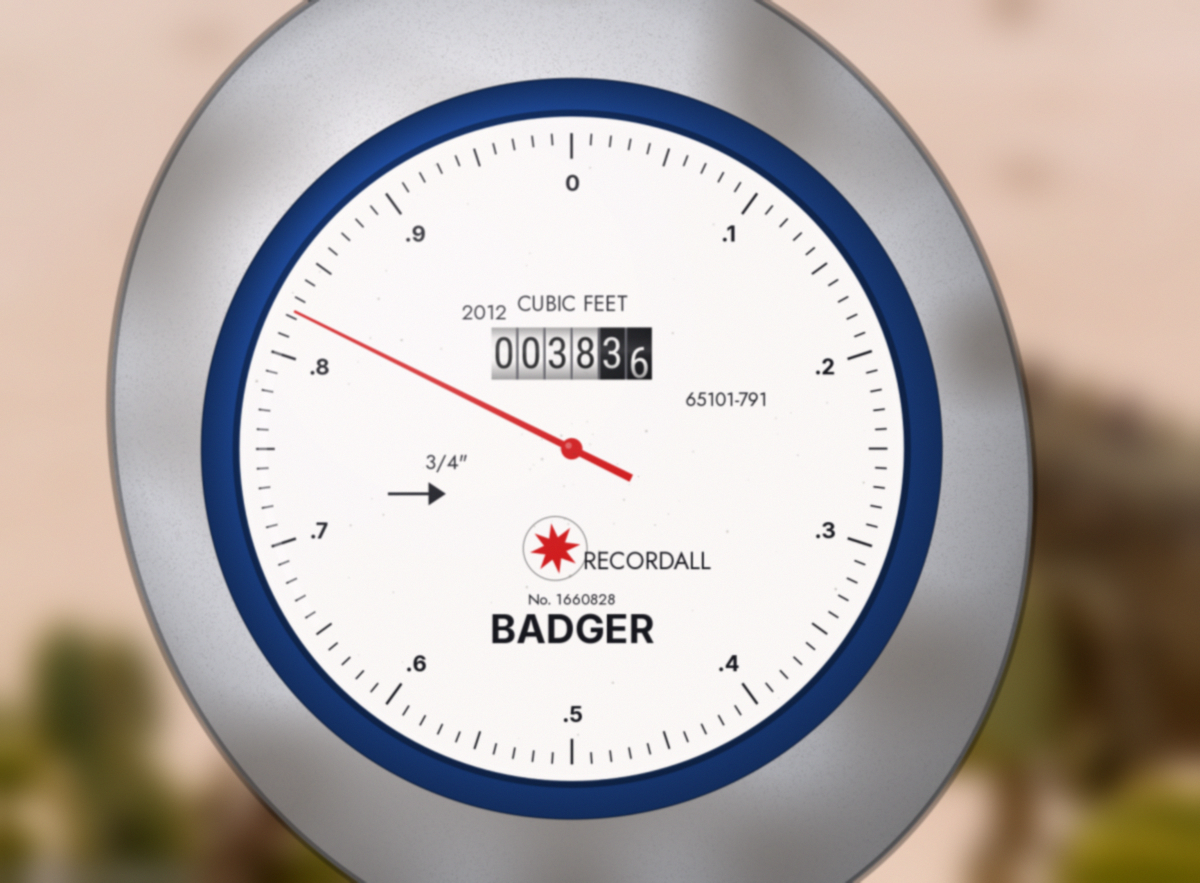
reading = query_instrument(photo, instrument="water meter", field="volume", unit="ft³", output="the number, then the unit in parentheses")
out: 3835.82 (ft³)
